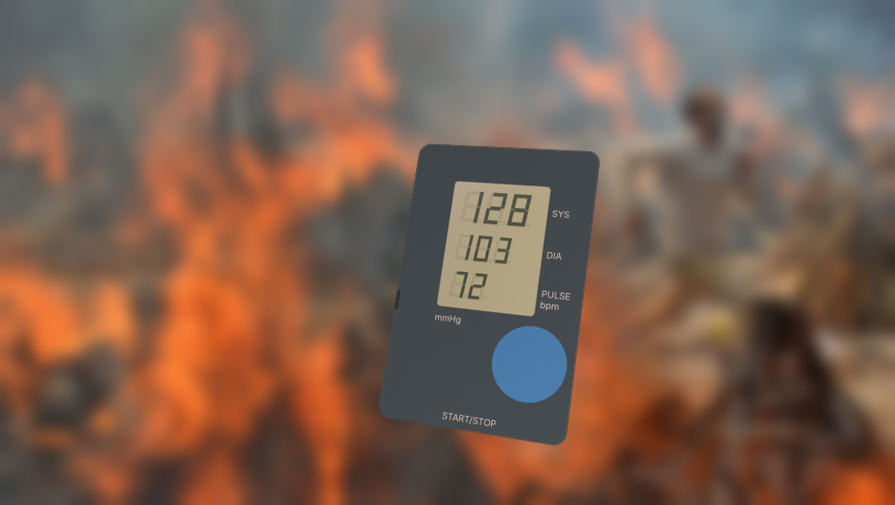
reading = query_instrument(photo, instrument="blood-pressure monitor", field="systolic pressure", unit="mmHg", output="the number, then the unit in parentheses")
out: 128 (mmHg)
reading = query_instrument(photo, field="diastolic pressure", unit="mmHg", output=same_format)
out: 103 (mmHg)
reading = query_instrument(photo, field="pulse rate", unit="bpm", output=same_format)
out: 72 (bpm)
